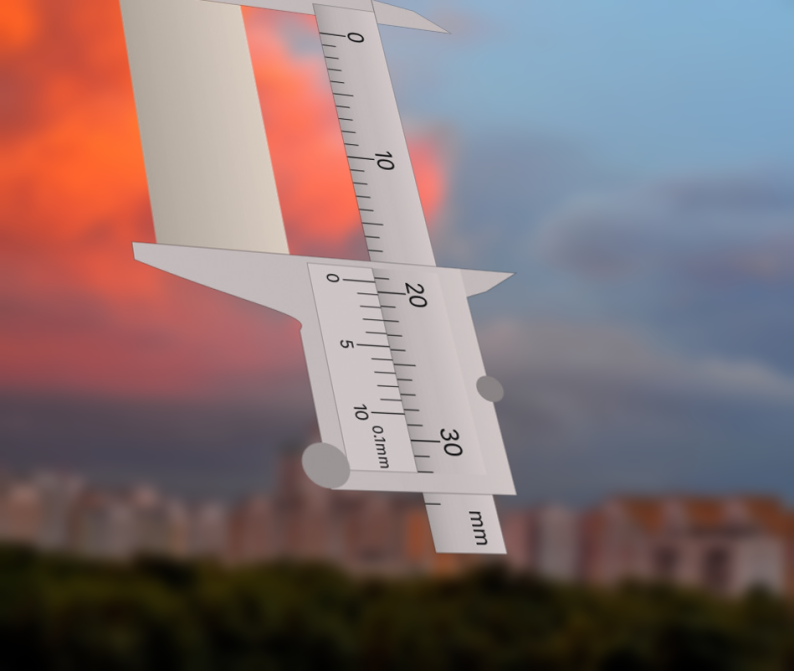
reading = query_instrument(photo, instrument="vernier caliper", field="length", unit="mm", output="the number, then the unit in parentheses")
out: 19.3 (mm)
